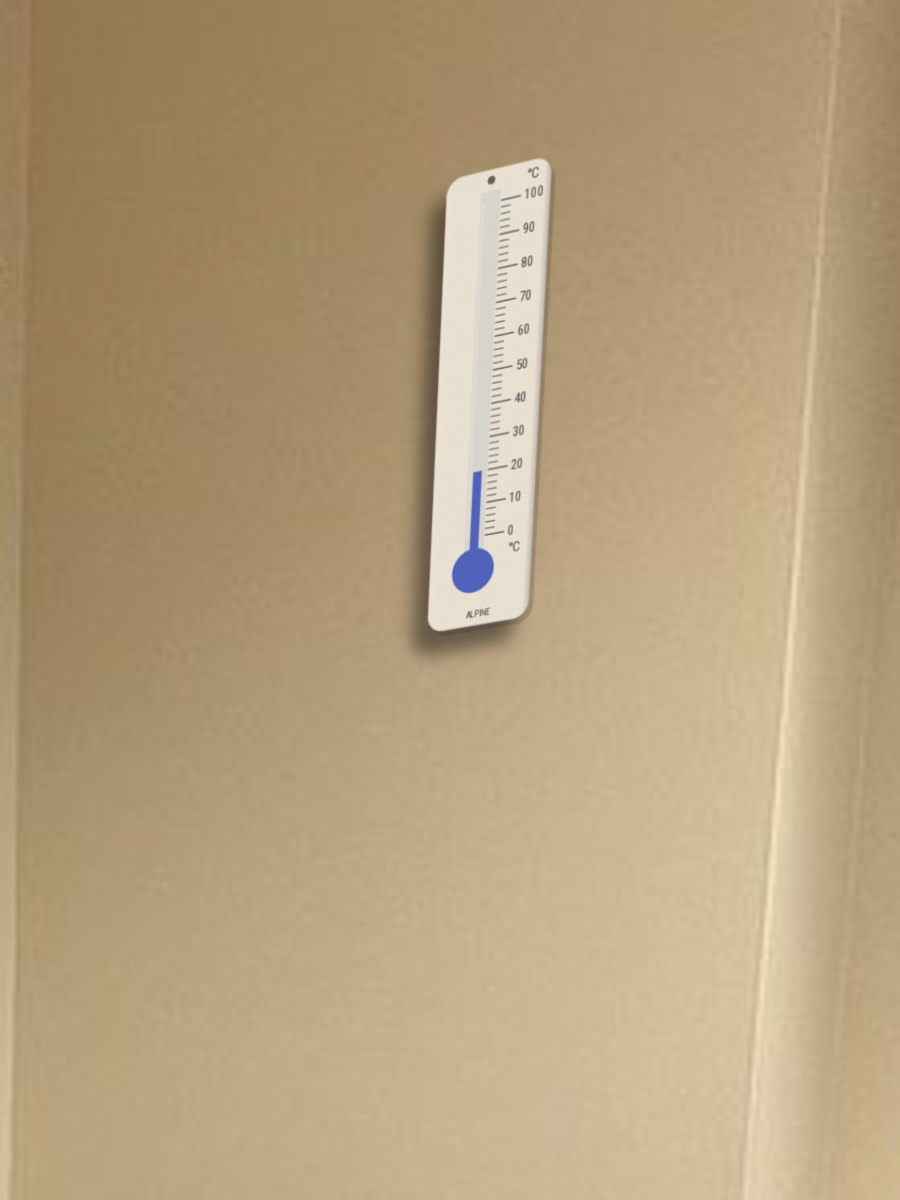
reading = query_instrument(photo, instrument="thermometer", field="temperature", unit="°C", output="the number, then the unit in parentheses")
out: 20 (°C)
